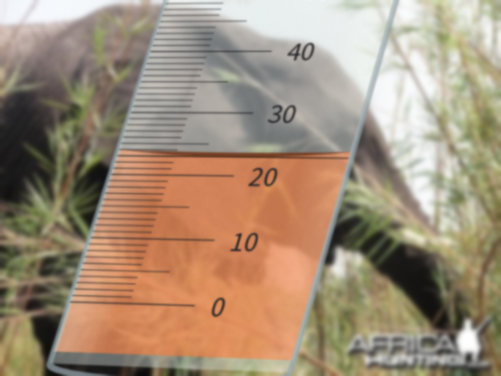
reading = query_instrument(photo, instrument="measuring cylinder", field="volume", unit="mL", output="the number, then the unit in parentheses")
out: 23 (mL)
